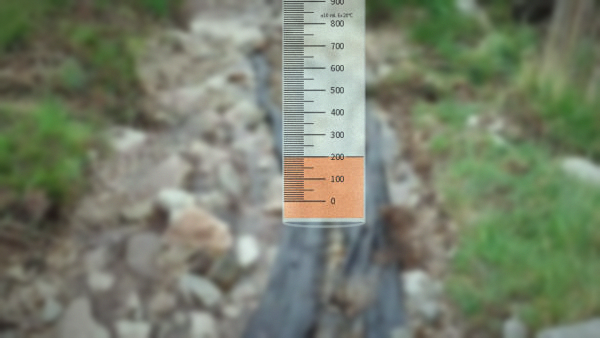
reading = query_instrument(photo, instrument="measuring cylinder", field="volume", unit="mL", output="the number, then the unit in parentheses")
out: 200 (mL)
